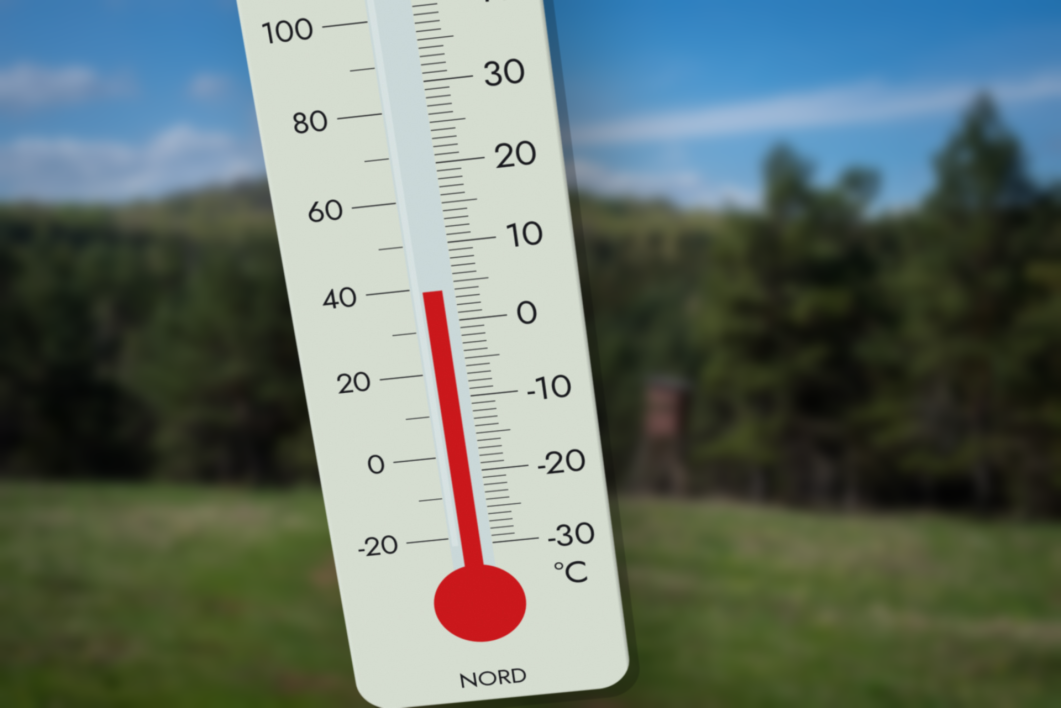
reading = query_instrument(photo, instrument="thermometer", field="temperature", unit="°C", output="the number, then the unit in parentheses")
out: 4 (°C)
